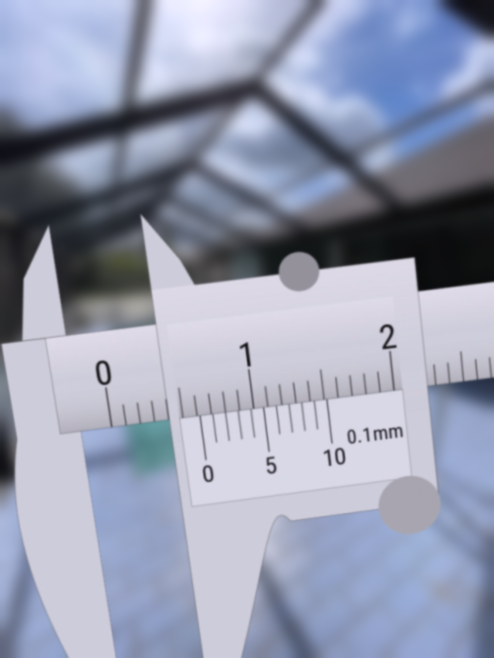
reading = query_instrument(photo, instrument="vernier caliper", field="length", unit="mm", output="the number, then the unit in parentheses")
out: 6.2 (mm)
